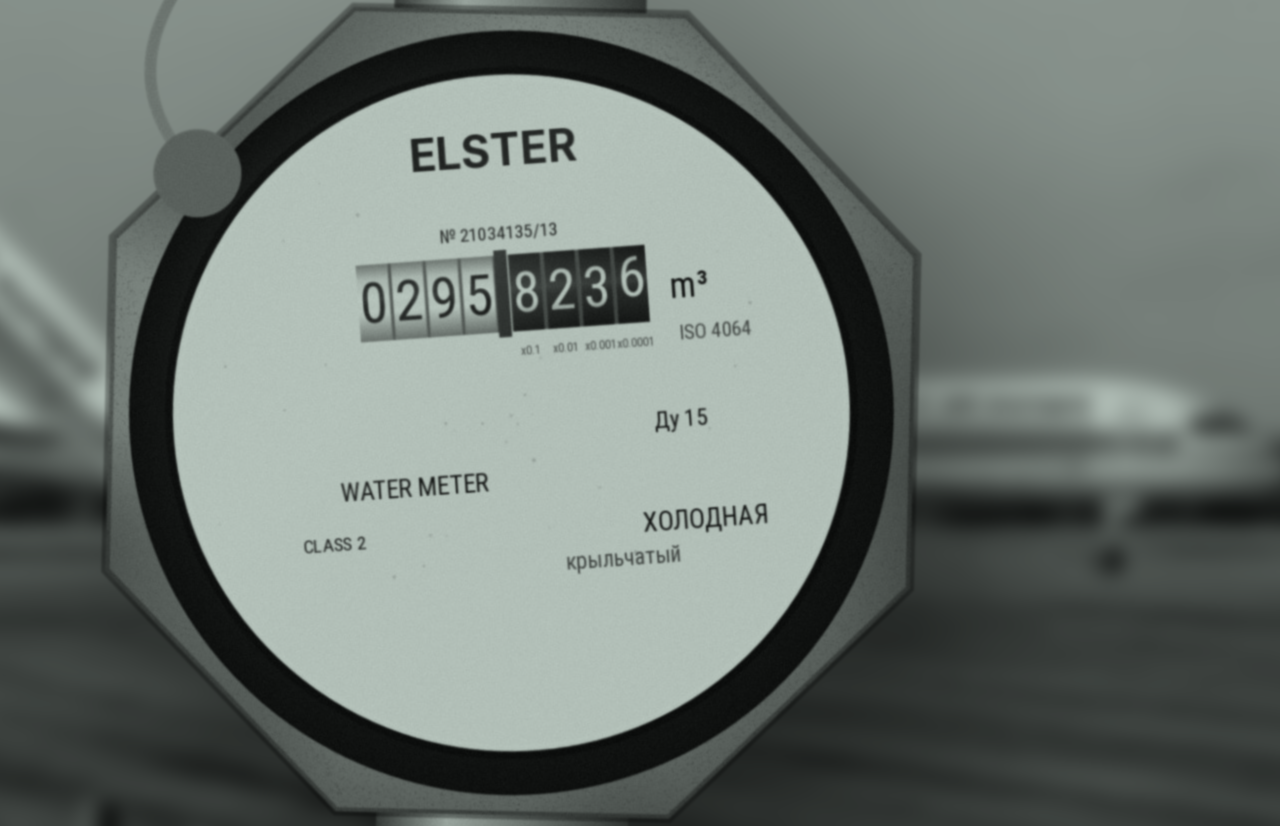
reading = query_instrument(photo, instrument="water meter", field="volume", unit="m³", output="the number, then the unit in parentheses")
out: 295.8236 (m³)
